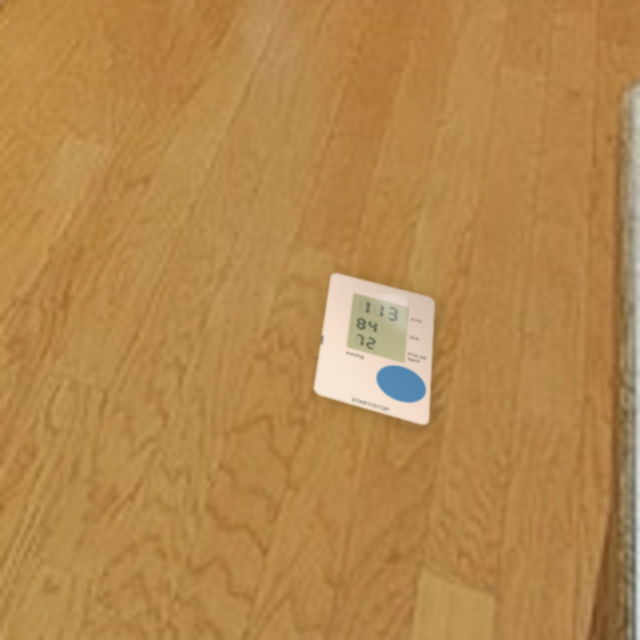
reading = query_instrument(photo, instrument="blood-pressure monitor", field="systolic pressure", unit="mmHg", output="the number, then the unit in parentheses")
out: 113 (mmHg)
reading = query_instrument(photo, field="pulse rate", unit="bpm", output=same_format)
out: 72 (bpm)
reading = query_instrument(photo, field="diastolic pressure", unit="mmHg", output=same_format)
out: 84 (mmHg)
